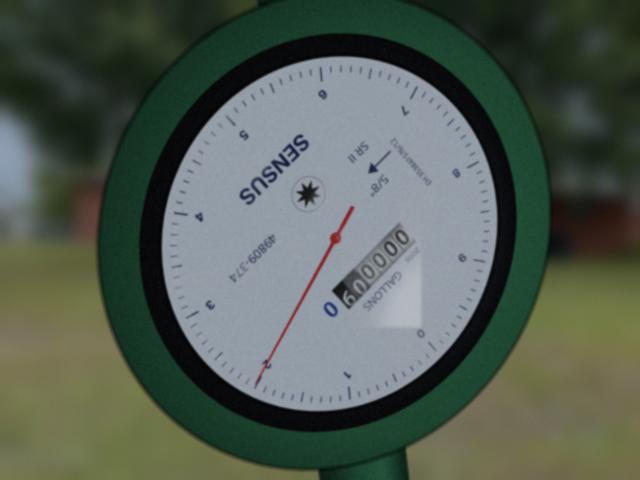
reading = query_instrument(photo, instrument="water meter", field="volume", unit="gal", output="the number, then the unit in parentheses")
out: 92.0 (gal)
